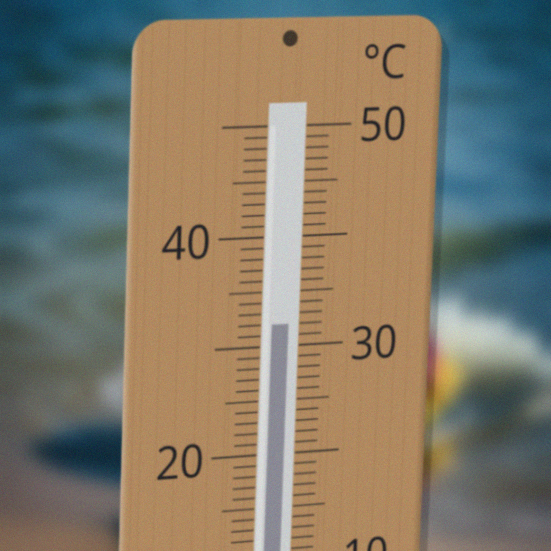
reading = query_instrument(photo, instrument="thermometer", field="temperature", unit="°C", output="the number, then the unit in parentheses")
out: 32 (°C)
